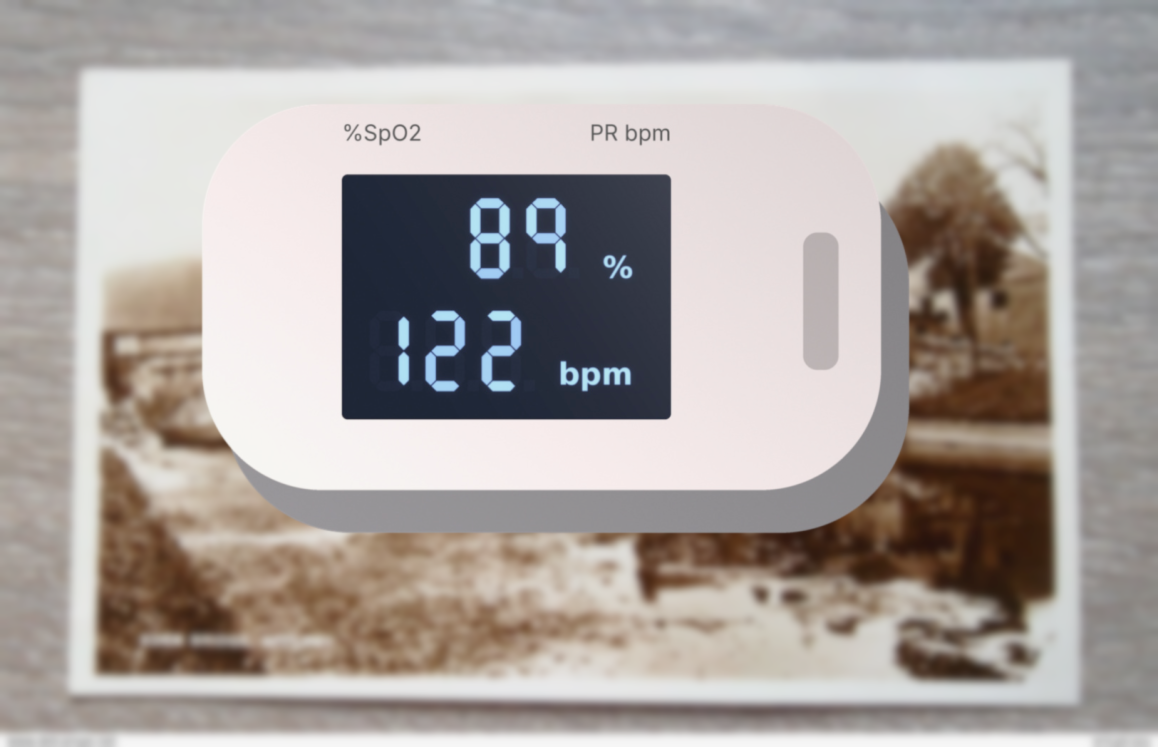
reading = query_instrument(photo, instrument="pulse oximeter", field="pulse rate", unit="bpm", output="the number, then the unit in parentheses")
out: 122 (bpm)
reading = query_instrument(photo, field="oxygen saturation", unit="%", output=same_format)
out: 89 (%)
